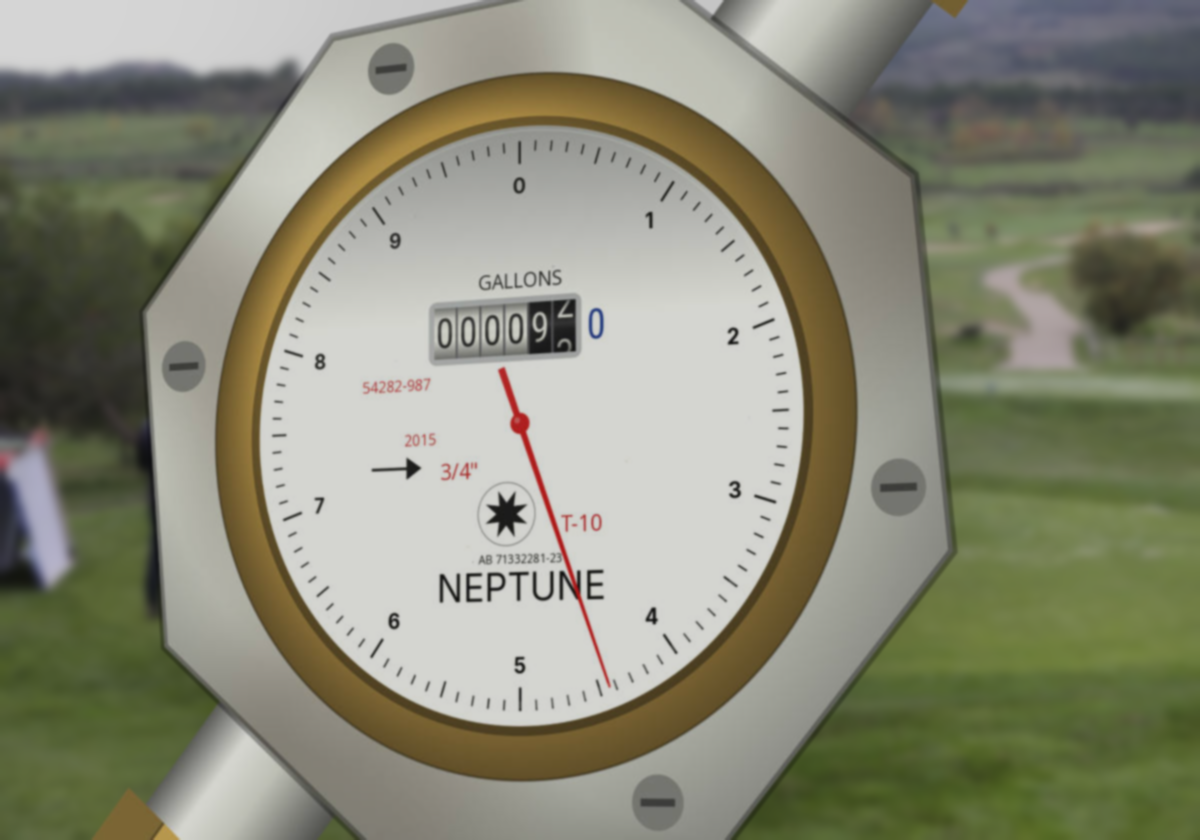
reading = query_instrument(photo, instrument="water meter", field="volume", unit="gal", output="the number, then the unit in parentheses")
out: 924.4 (gal)
